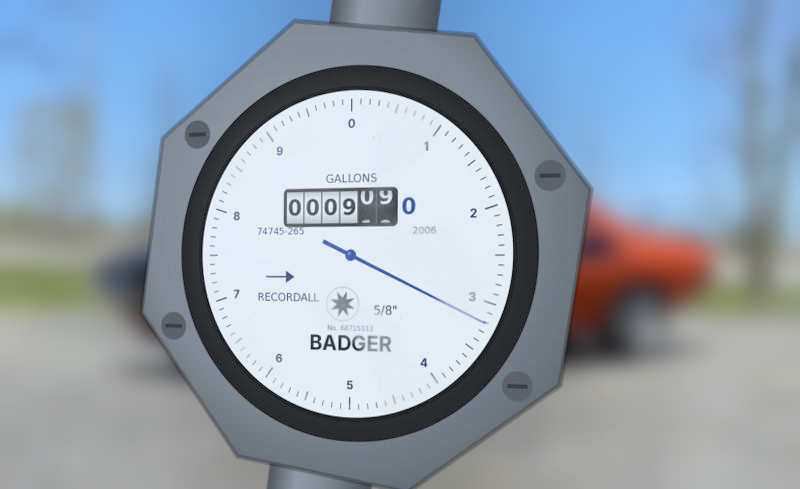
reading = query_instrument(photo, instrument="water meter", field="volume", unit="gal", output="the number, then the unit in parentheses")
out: 9093.2 (gal)
